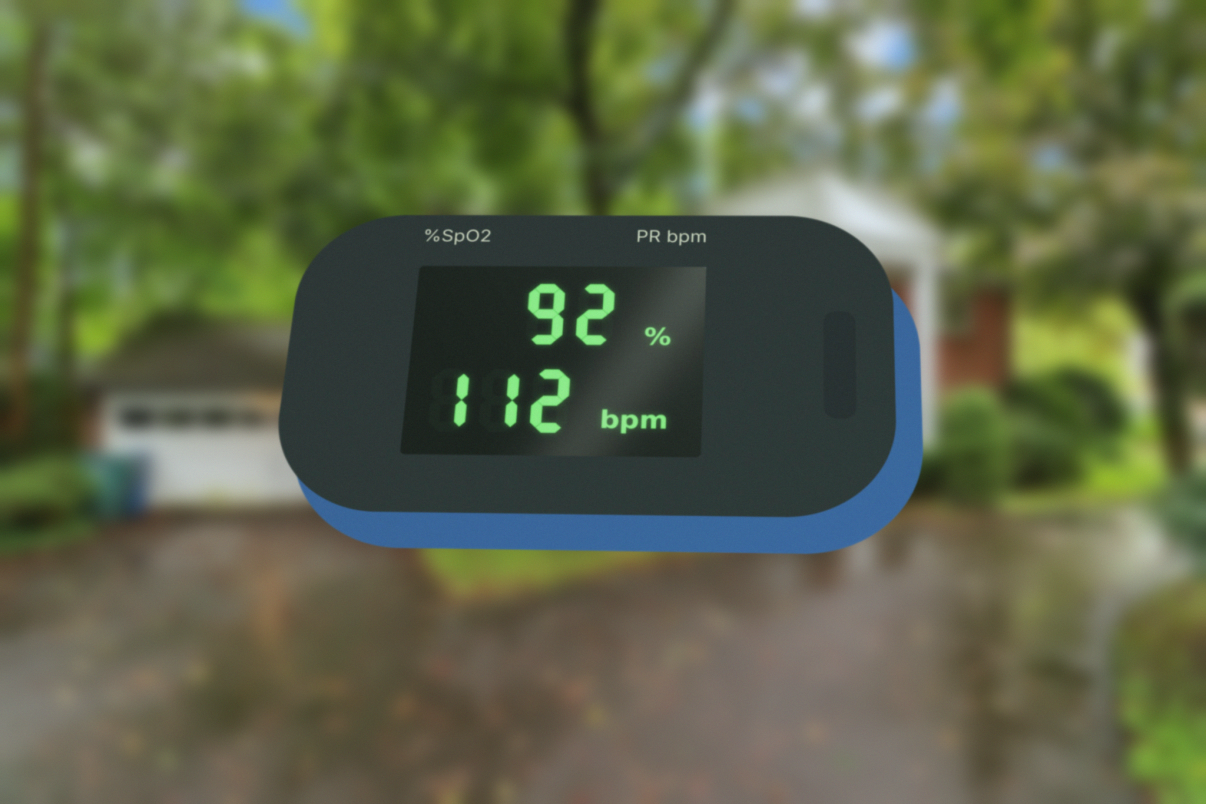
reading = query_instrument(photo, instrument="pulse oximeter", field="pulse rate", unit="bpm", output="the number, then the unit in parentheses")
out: 112 (bpm)
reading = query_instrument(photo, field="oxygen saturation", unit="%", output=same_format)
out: 92 (%)
